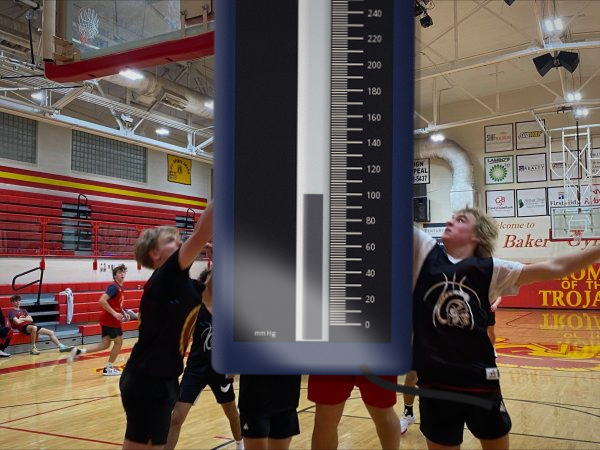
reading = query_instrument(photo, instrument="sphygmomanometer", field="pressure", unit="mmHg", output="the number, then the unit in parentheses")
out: 100 (mmHg)
